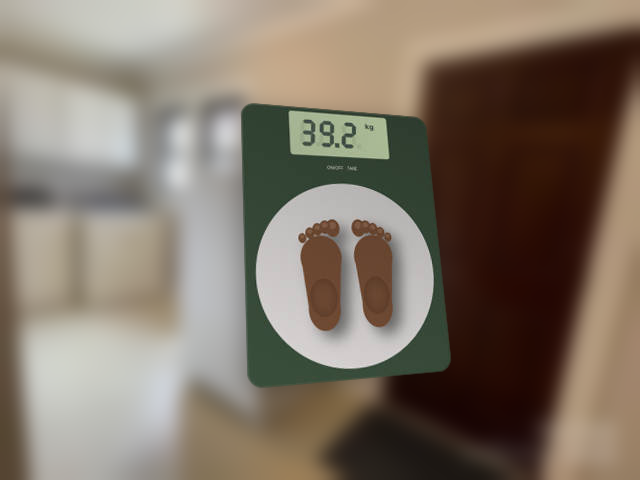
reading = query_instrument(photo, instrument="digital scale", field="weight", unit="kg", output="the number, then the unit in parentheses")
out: 39.2 (kg)
